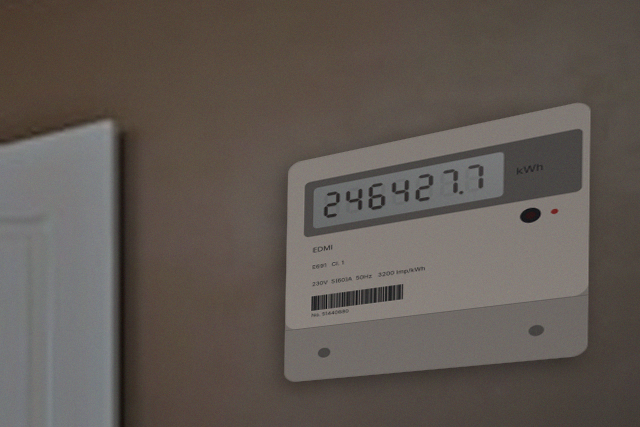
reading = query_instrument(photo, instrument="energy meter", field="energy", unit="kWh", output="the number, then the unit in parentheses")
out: 246427.7 (kWh)
